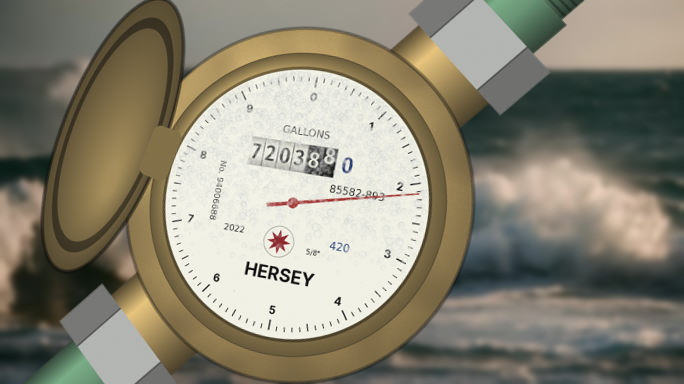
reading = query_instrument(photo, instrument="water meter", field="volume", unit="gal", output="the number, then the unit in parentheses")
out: 7203882.1 (gal)
